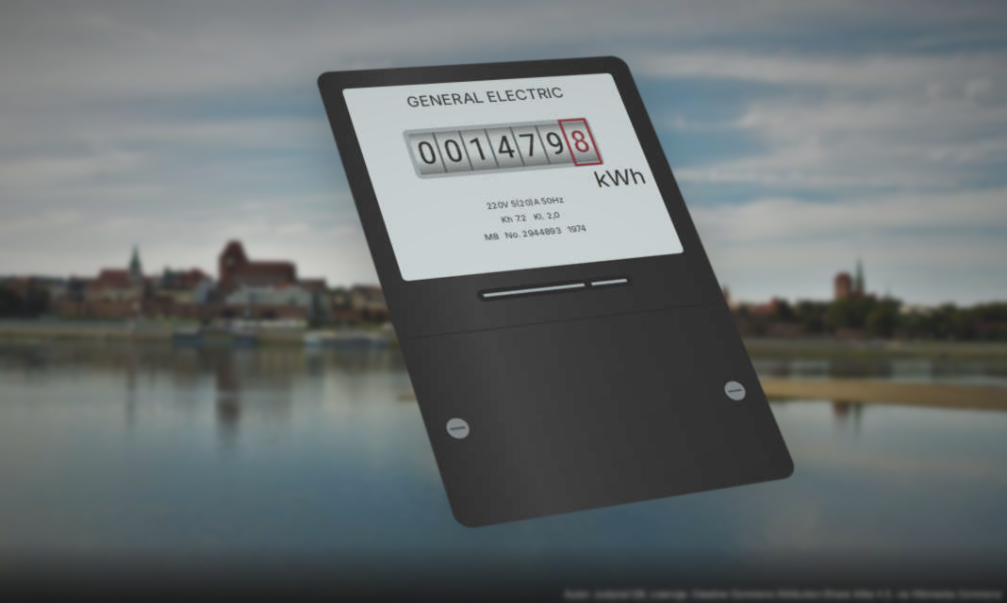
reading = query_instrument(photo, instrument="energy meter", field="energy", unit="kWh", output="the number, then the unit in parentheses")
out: 1479.8 (kWh)
